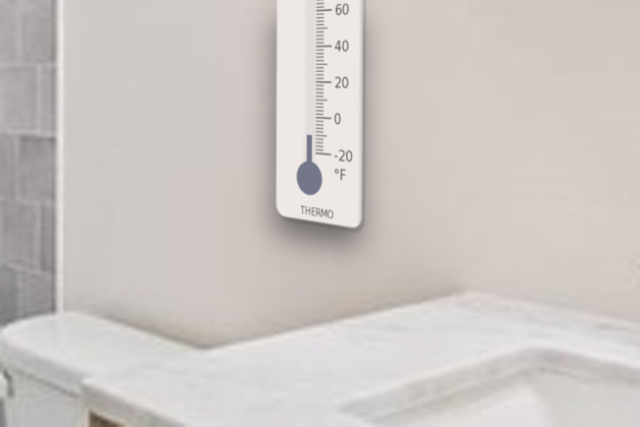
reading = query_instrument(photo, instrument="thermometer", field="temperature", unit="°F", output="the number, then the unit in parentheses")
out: -10 (°F)
